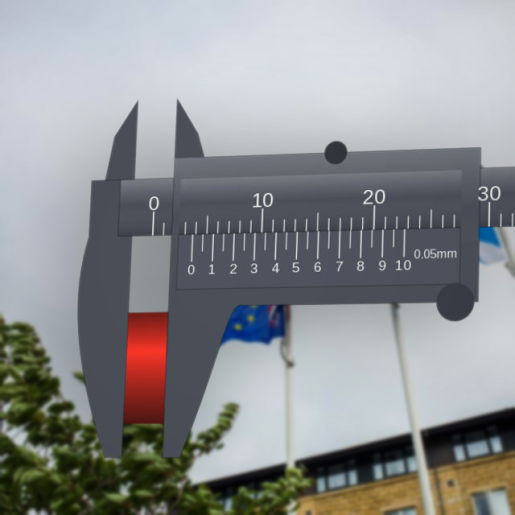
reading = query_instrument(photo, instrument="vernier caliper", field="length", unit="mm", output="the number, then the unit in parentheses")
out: 3.7 (mm)
